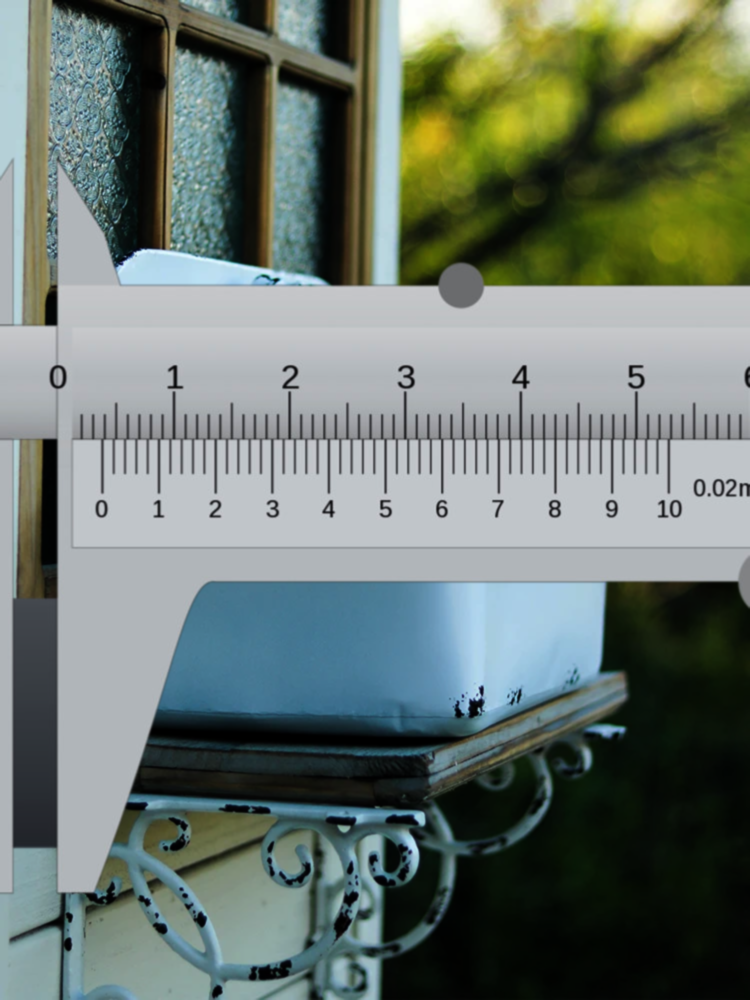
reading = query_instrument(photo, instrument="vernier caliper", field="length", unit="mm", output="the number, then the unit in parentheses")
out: 3.8 (mm)
